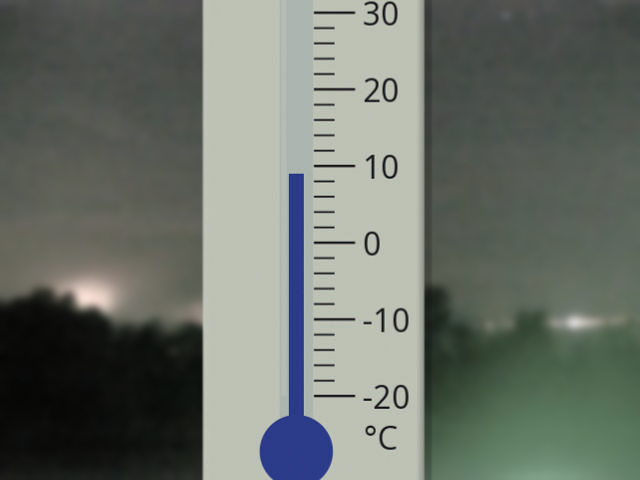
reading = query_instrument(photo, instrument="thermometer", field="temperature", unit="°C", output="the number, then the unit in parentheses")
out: 9 (°C)
